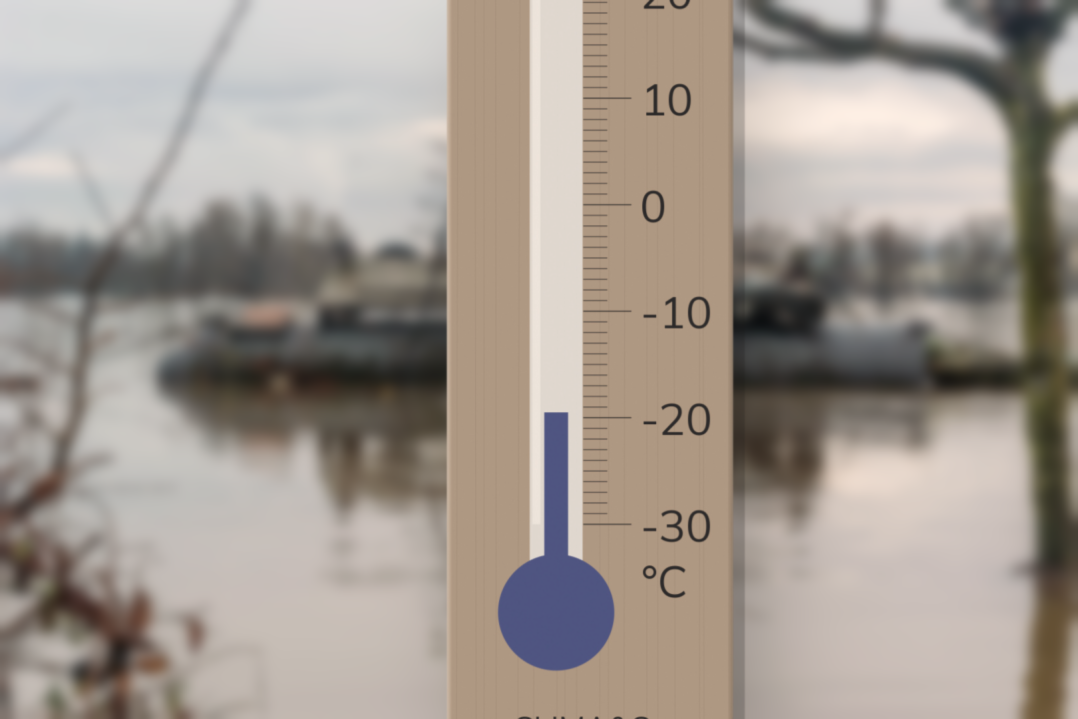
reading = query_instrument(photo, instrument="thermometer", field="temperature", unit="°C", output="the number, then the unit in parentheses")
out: -19.5 (°C)
